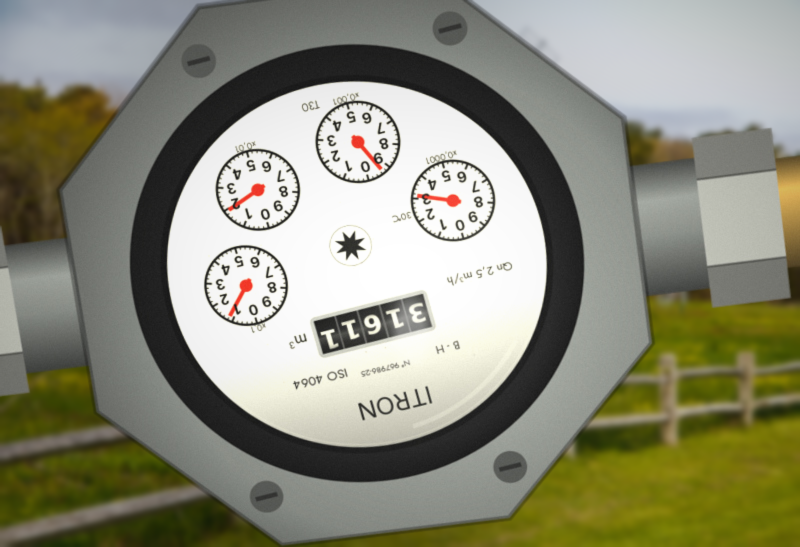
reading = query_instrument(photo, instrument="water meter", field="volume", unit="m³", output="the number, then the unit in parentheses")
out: 31611.1193 (m³)
